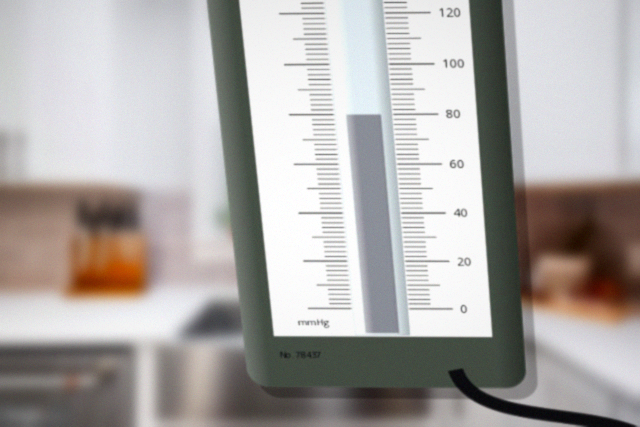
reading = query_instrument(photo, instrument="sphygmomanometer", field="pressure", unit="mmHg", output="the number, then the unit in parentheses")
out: 80 (mmHg)
